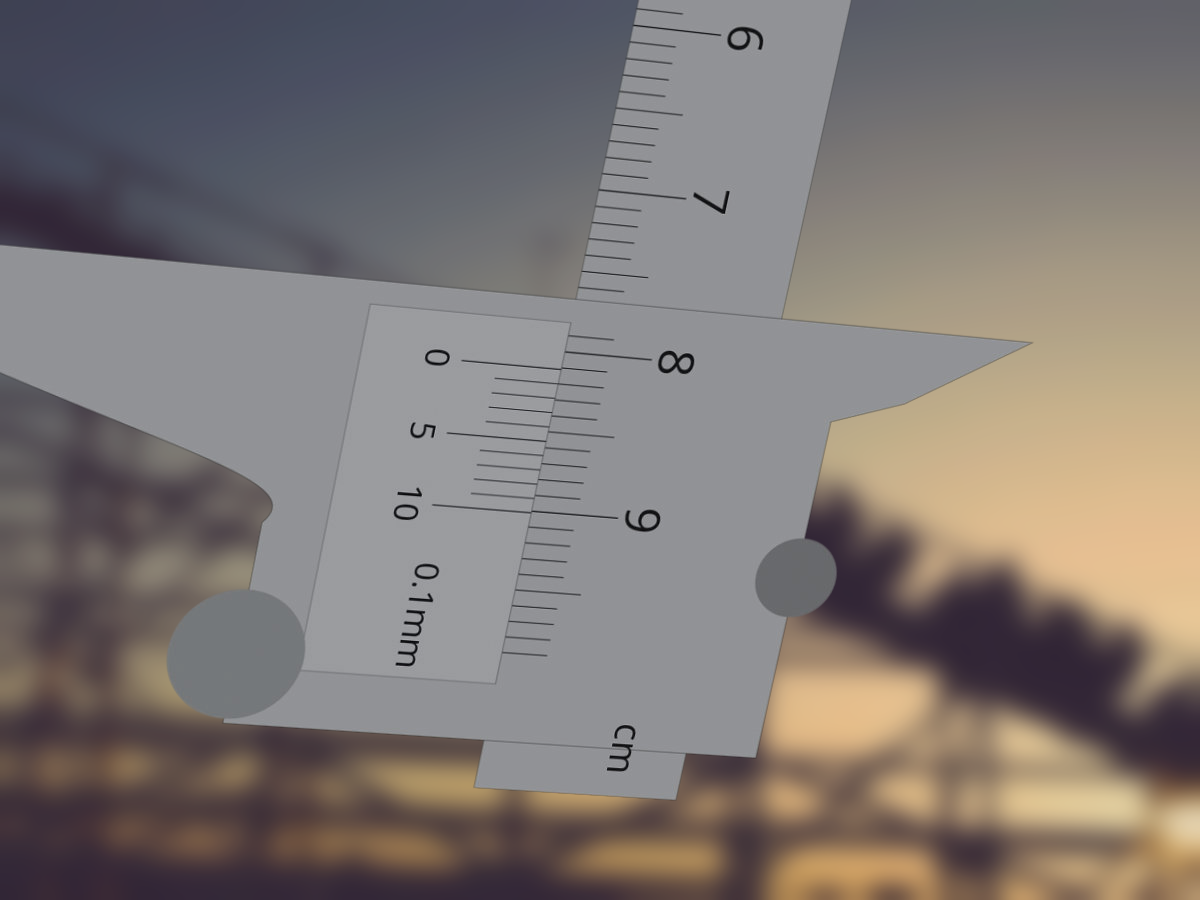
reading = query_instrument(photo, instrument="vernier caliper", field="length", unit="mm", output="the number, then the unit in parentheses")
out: 81.1 (mm)
